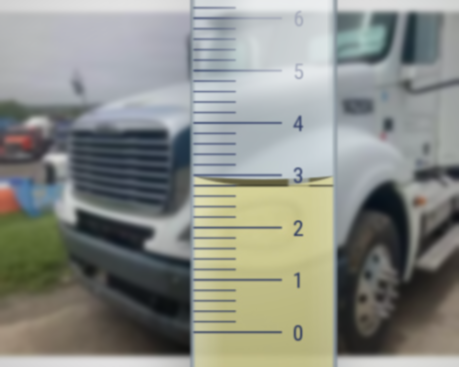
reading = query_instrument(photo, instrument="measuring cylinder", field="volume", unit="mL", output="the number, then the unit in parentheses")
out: 2.8 (mL)
